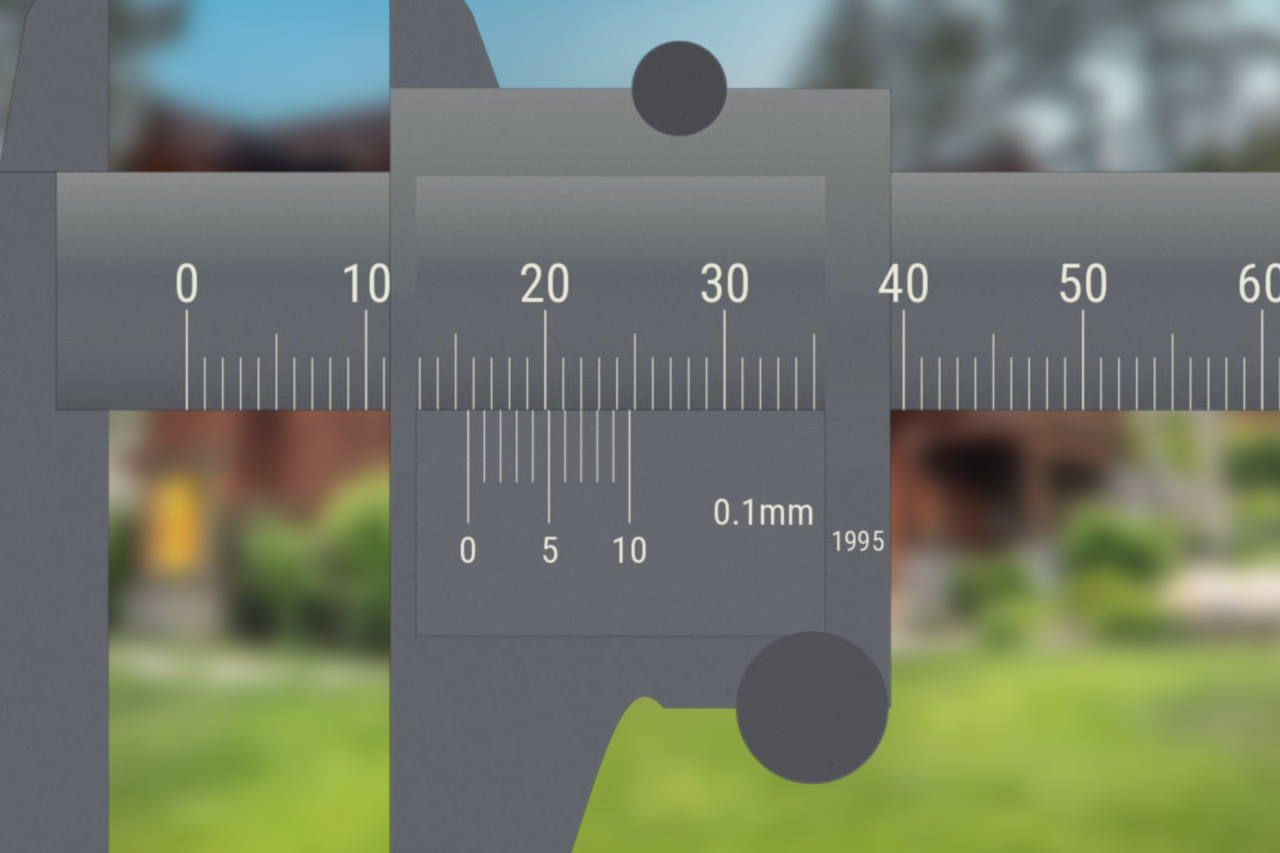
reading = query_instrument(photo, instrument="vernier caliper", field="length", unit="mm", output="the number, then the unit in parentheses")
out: 15.7 (mm)
